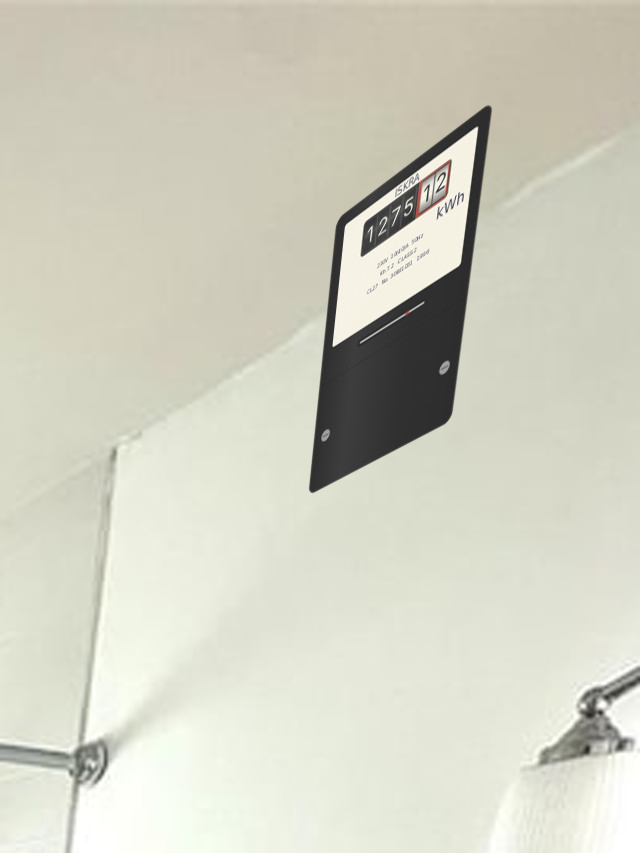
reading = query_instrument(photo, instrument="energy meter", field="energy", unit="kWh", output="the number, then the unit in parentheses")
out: 1275.12 (kWh)
